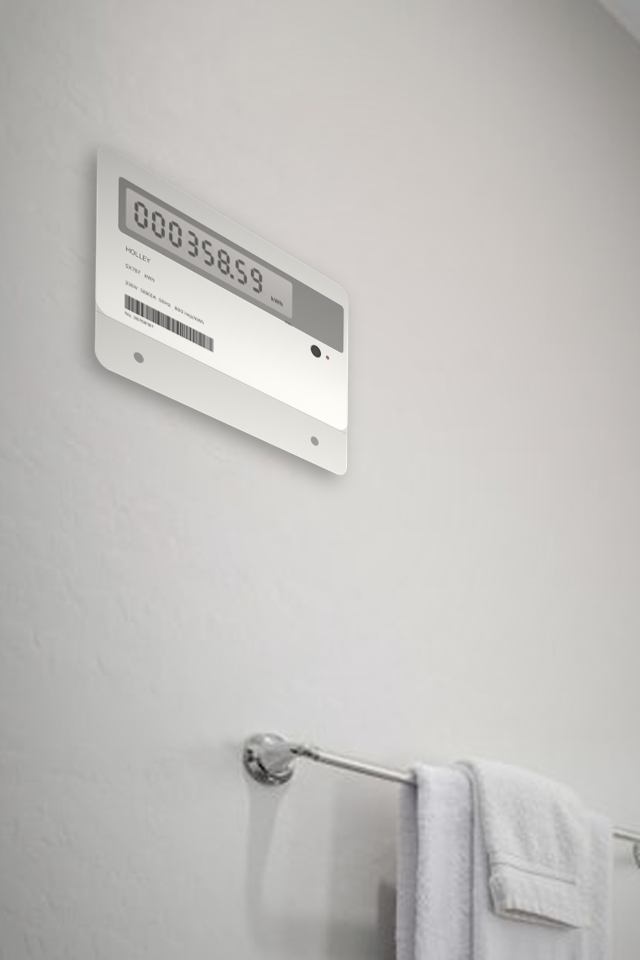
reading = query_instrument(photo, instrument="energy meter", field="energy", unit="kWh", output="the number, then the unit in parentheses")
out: 358.59 (kWh)
